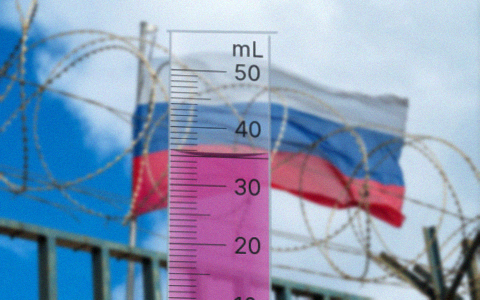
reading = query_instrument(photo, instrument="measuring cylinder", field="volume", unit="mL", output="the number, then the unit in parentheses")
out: 35 (mL)
